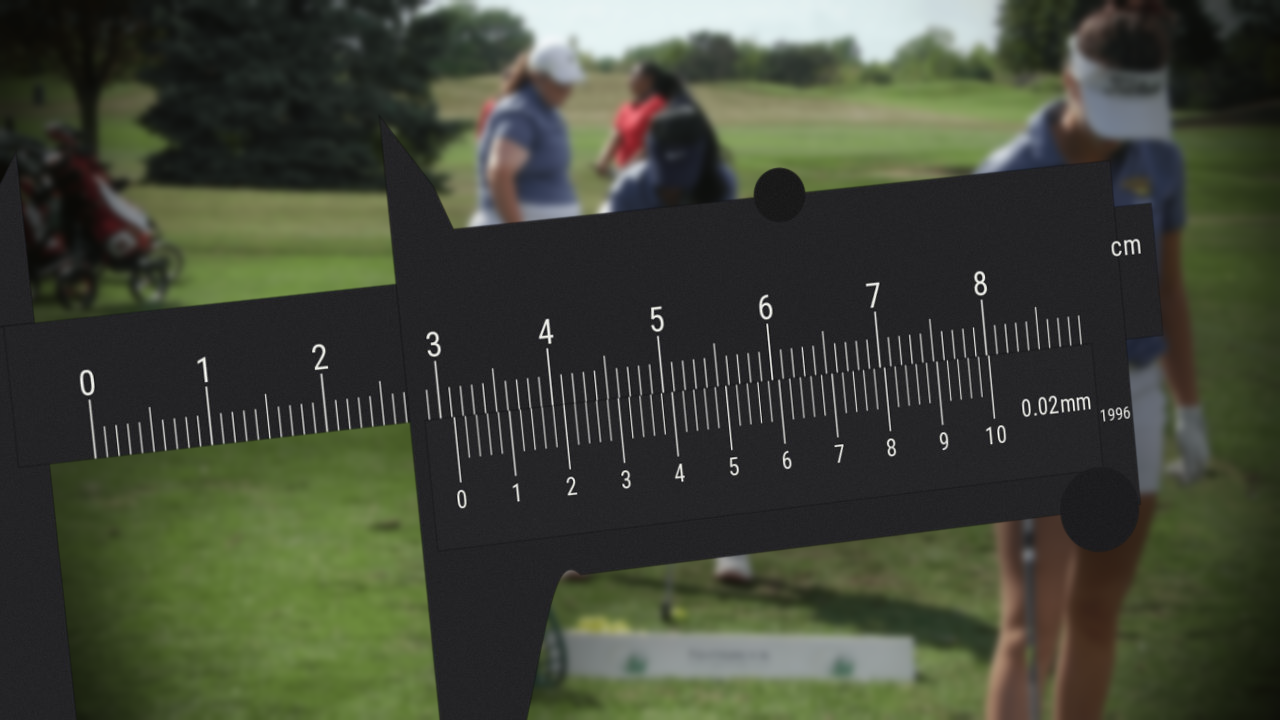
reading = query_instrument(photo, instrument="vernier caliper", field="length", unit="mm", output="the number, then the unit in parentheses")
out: 31.2 (mm)
